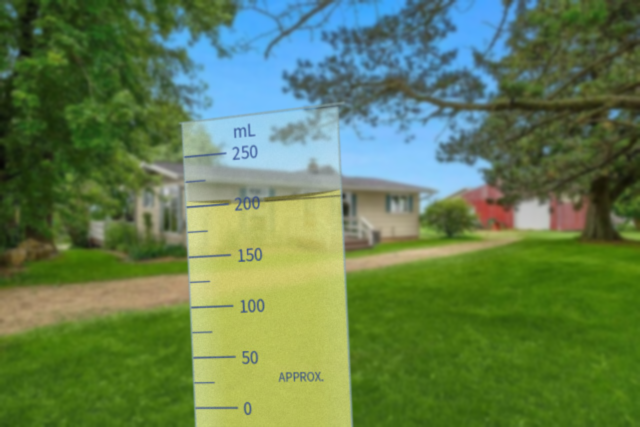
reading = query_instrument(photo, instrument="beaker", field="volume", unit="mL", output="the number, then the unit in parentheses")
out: 200 (mL)
